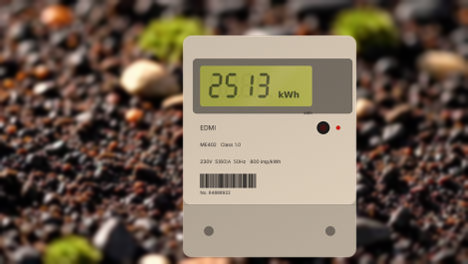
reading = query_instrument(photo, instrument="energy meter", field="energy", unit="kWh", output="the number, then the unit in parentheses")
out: 2513 (kWh)
